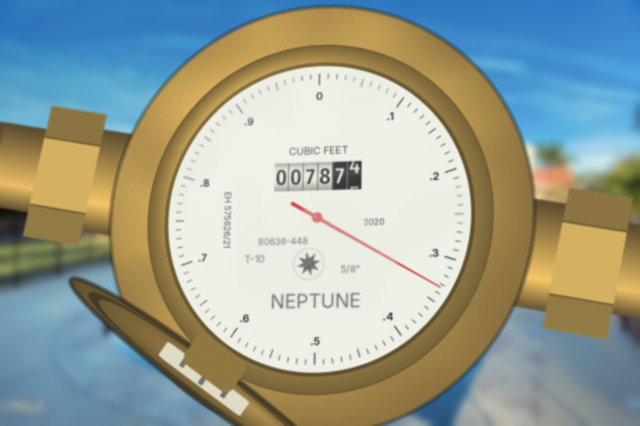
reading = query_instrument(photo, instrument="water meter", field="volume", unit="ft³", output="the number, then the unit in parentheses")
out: 7874.33 (ft³)
